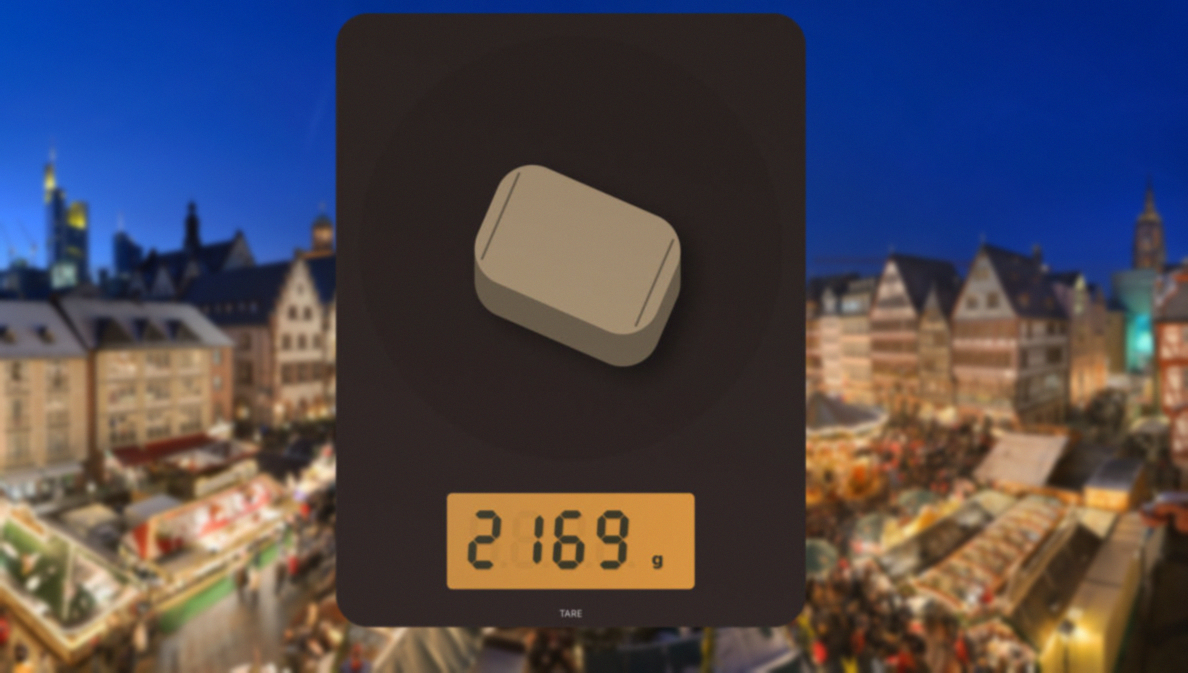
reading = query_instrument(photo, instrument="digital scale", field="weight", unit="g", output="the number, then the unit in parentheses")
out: 2169 (g)
